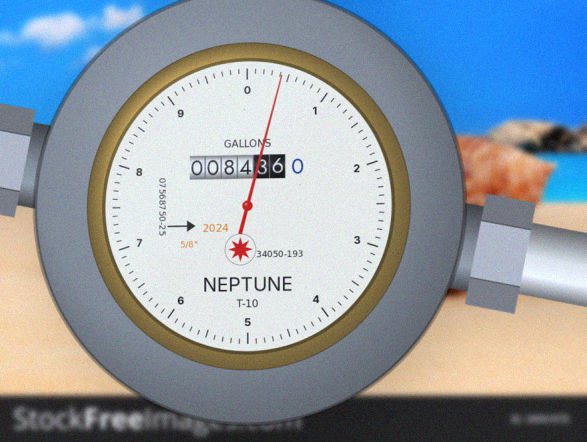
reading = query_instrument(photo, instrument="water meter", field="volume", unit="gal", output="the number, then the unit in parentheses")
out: 84360.4 (gal)
